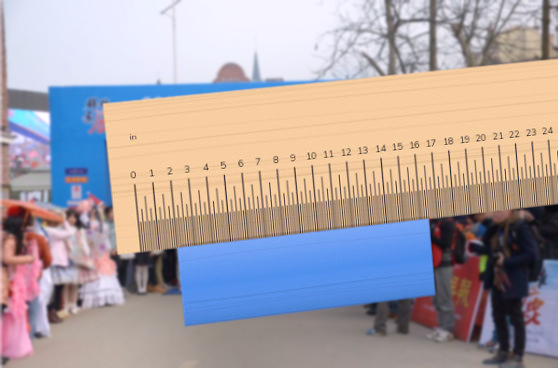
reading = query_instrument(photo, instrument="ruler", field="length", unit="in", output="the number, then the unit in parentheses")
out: 14.5 (in)
